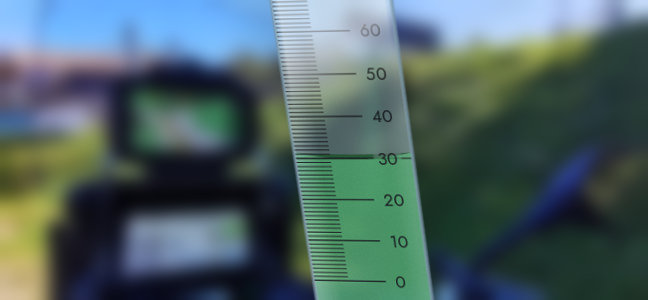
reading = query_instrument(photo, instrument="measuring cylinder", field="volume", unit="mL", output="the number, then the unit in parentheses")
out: 30 (mL)
